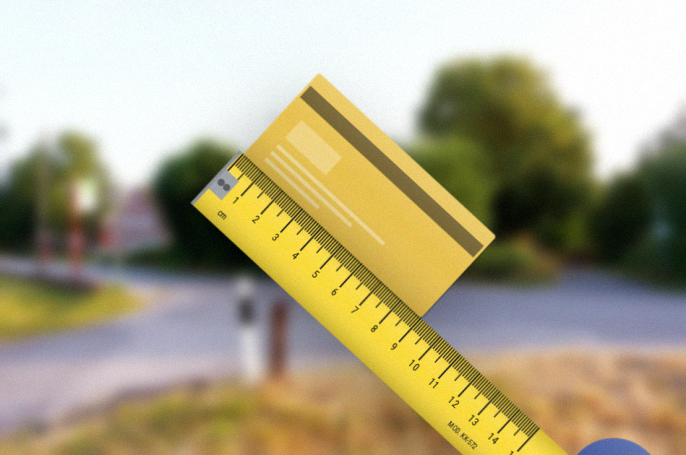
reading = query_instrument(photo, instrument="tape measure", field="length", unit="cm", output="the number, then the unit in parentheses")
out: 9 (cm)
